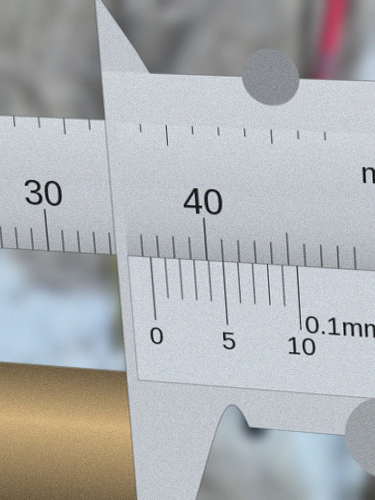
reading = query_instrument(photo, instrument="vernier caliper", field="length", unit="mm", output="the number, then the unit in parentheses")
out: 36.5 (mm)
